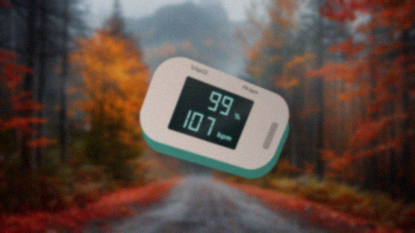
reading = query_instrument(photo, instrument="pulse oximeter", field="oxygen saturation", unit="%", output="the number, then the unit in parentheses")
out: 99 (%)
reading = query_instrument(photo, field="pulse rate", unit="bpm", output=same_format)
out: 107 (bpm)
